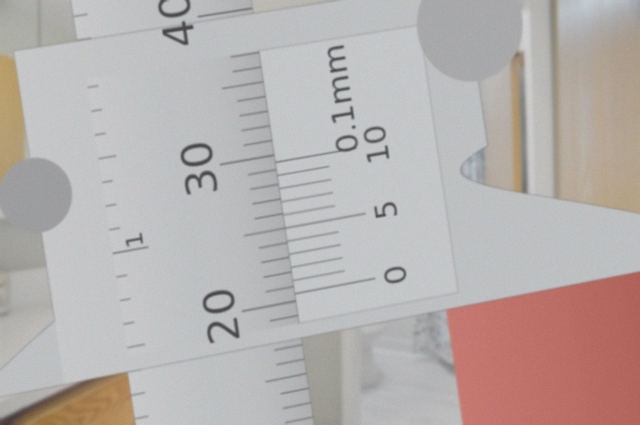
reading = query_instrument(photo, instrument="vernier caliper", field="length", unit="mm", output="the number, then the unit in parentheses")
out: 20.5 (mm)
